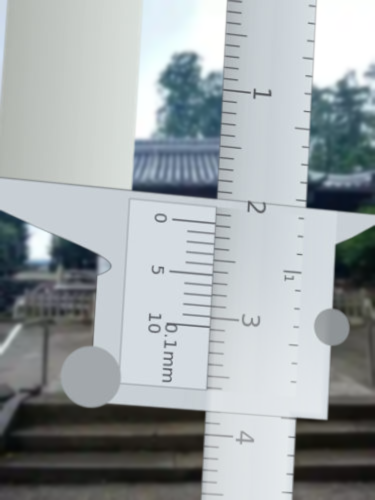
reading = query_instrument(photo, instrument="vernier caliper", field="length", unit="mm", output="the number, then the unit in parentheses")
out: 21.8 (mm)
